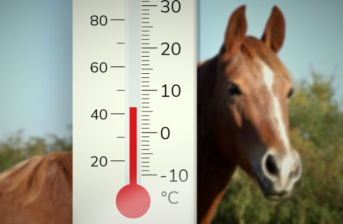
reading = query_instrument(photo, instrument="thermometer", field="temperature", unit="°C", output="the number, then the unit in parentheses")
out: 6 (°C)
